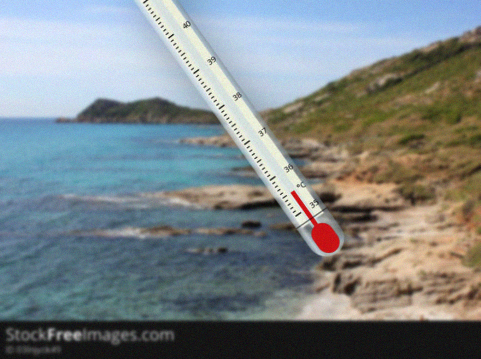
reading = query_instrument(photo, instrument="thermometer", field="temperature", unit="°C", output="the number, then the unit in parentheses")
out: 35.5 (°C)
